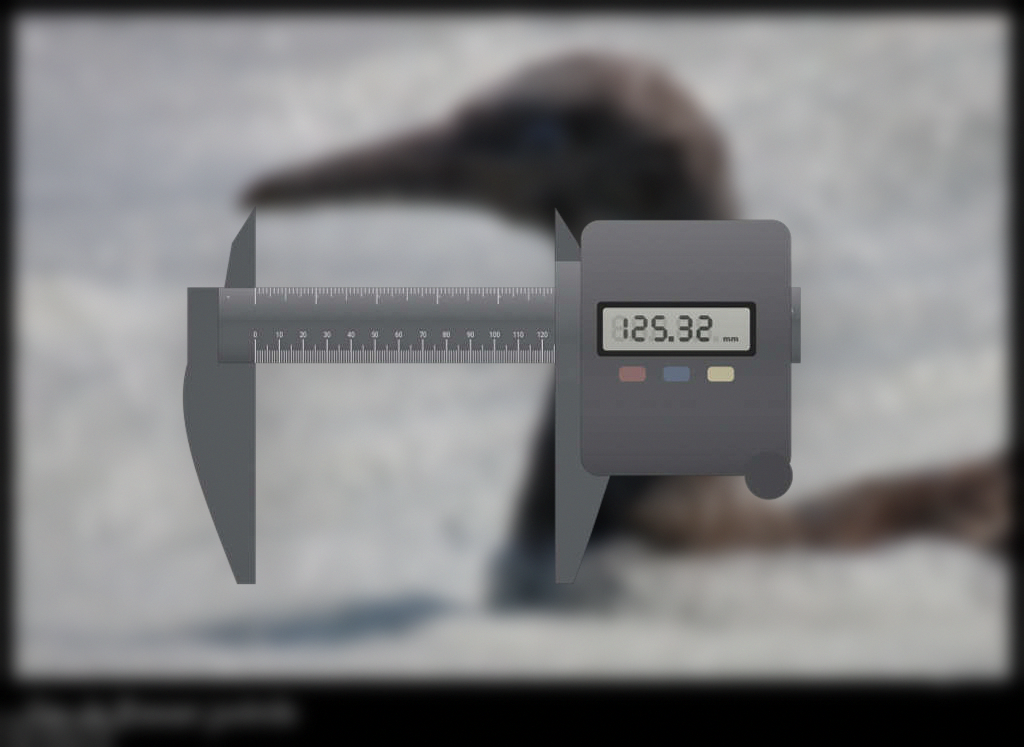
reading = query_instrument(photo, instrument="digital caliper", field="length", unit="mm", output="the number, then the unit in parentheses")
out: 125.32 (mm)
